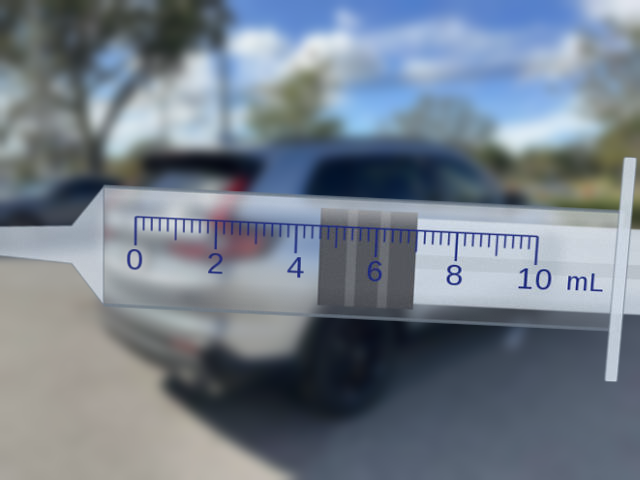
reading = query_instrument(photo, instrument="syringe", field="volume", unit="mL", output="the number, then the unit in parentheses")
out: 4.6 (mL)
